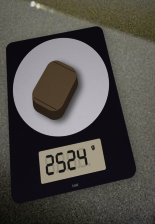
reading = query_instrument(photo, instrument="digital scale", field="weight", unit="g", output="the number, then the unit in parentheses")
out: 2524 (g)
